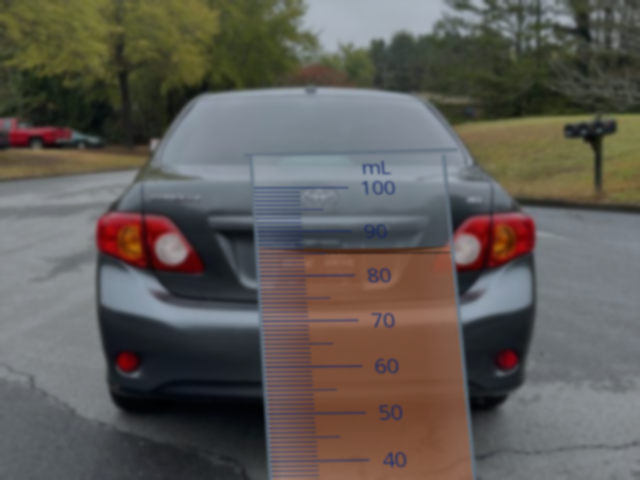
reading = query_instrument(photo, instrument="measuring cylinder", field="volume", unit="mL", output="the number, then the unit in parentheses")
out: 85 (mL)
